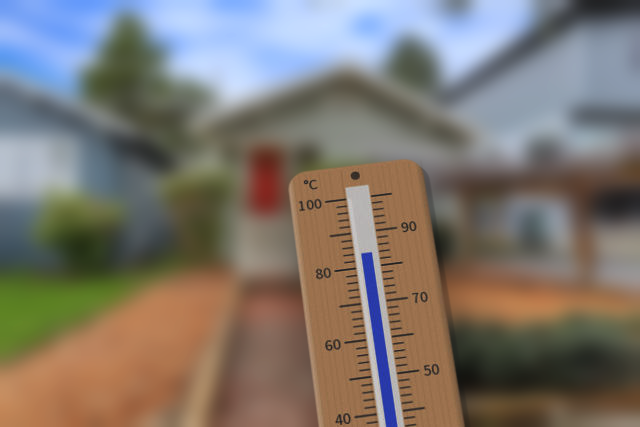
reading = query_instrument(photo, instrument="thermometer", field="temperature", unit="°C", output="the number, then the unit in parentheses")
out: 84 (°C)
